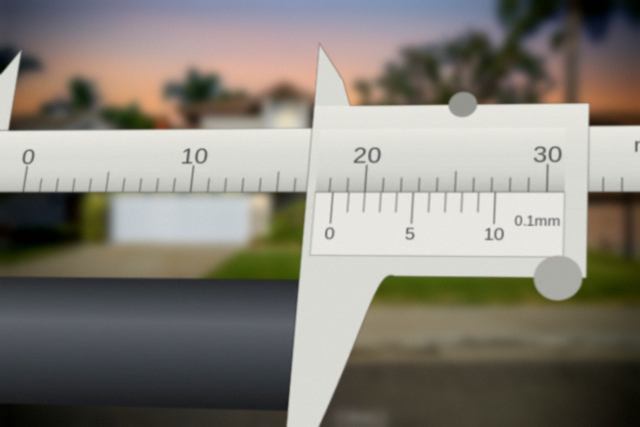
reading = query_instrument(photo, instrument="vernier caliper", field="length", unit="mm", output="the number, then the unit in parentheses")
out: 18.2 (mm)
